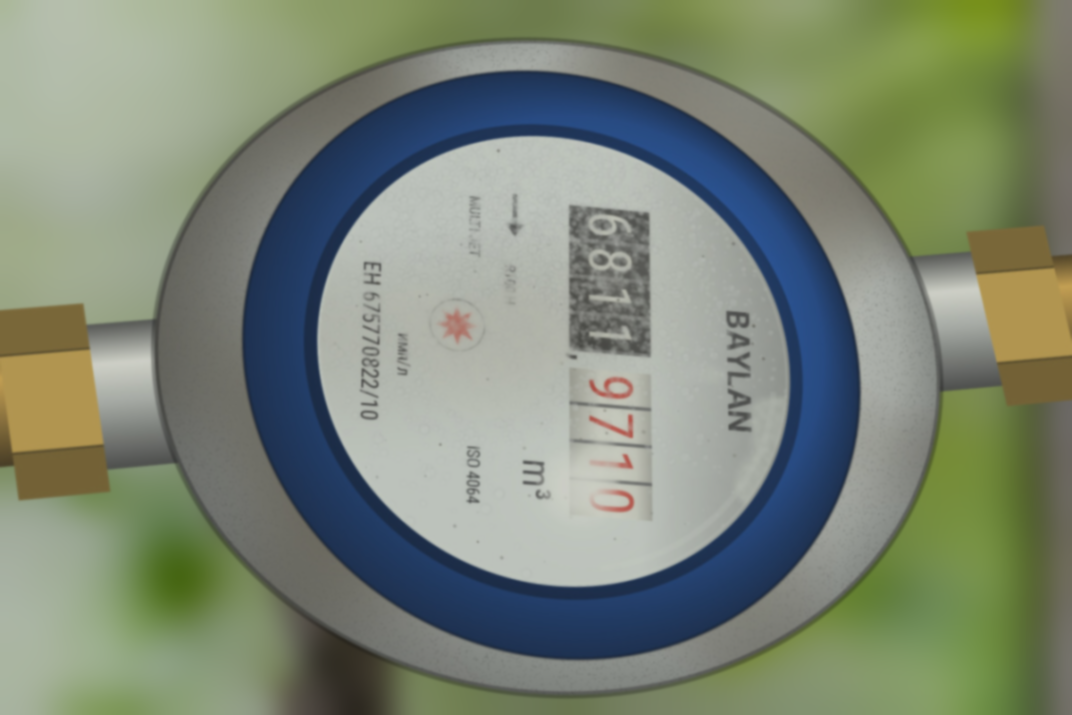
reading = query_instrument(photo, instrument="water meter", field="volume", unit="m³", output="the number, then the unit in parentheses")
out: 6811.9710 (m³)
